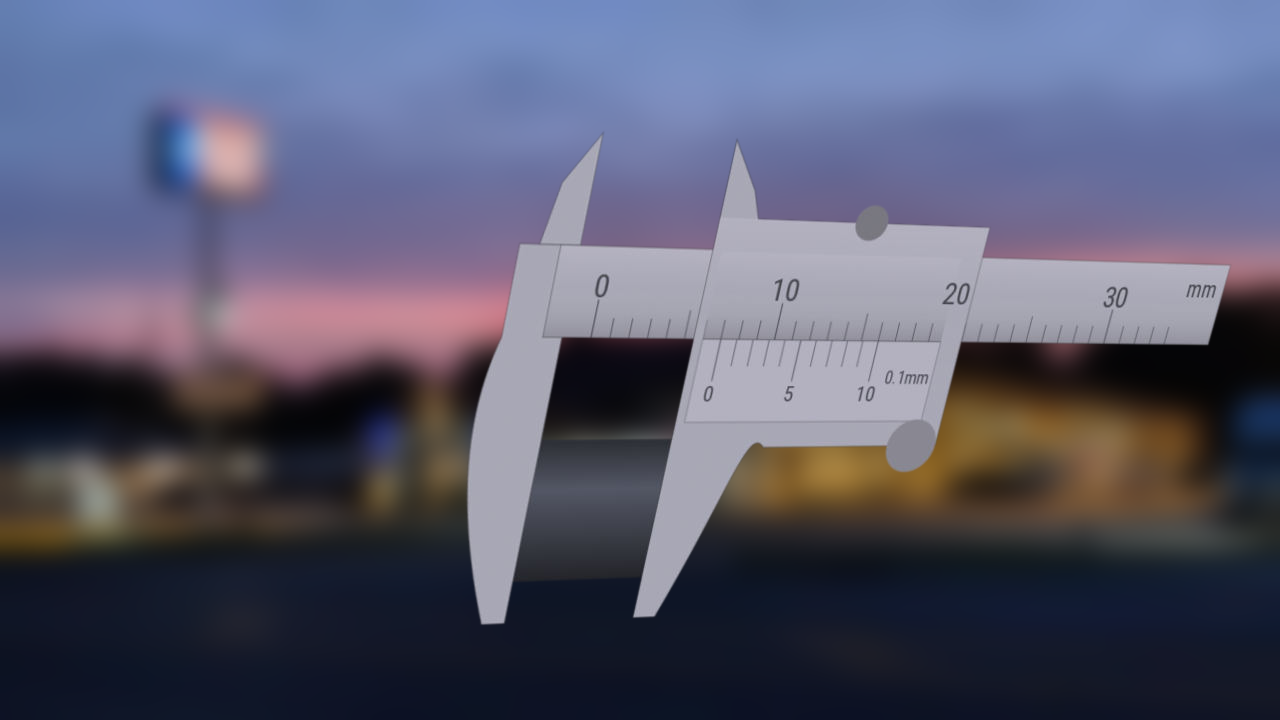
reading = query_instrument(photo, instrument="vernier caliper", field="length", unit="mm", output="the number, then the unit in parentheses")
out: 7.0 (mm)
